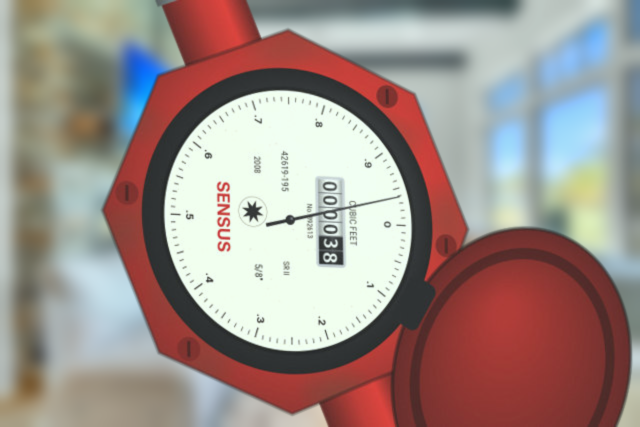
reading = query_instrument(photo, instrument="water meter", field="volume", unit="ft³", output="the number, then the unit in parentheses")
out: 37.96 (ft³)
